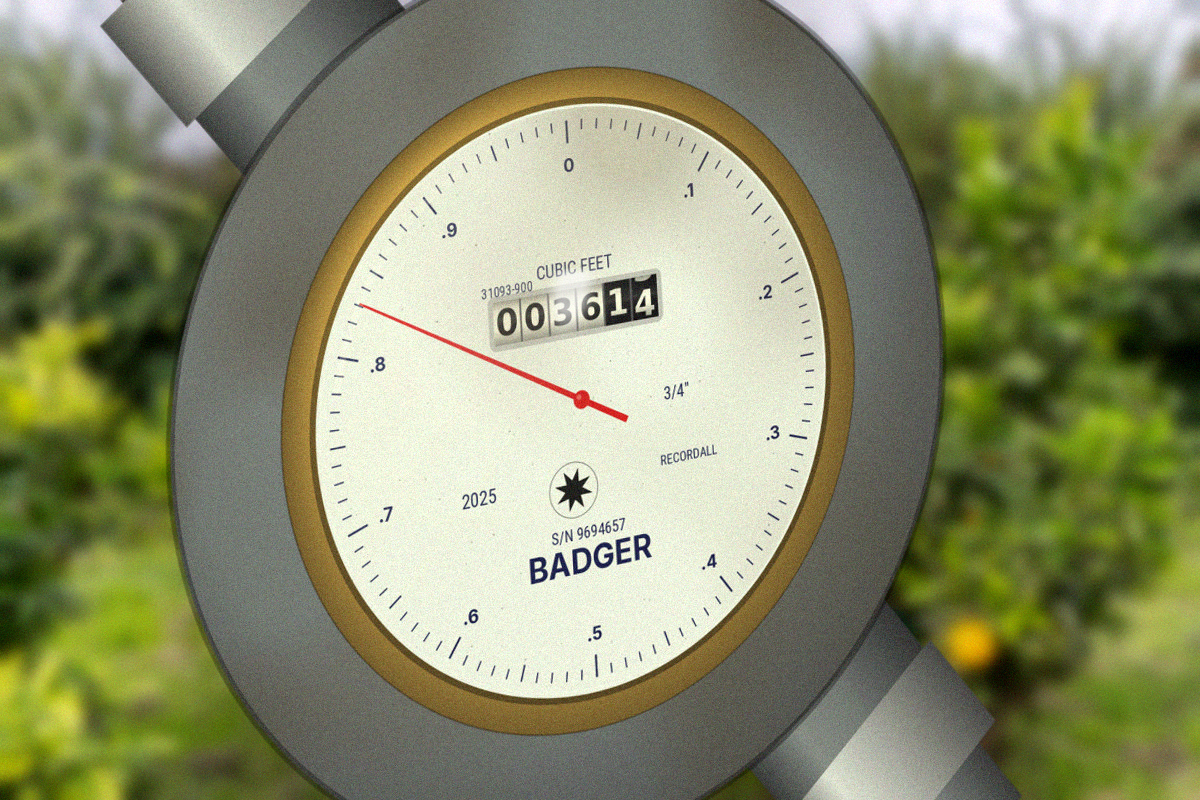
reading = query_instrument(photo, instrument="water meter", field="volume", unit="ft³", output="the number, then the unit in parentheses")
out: 3613.83 (ft³)
